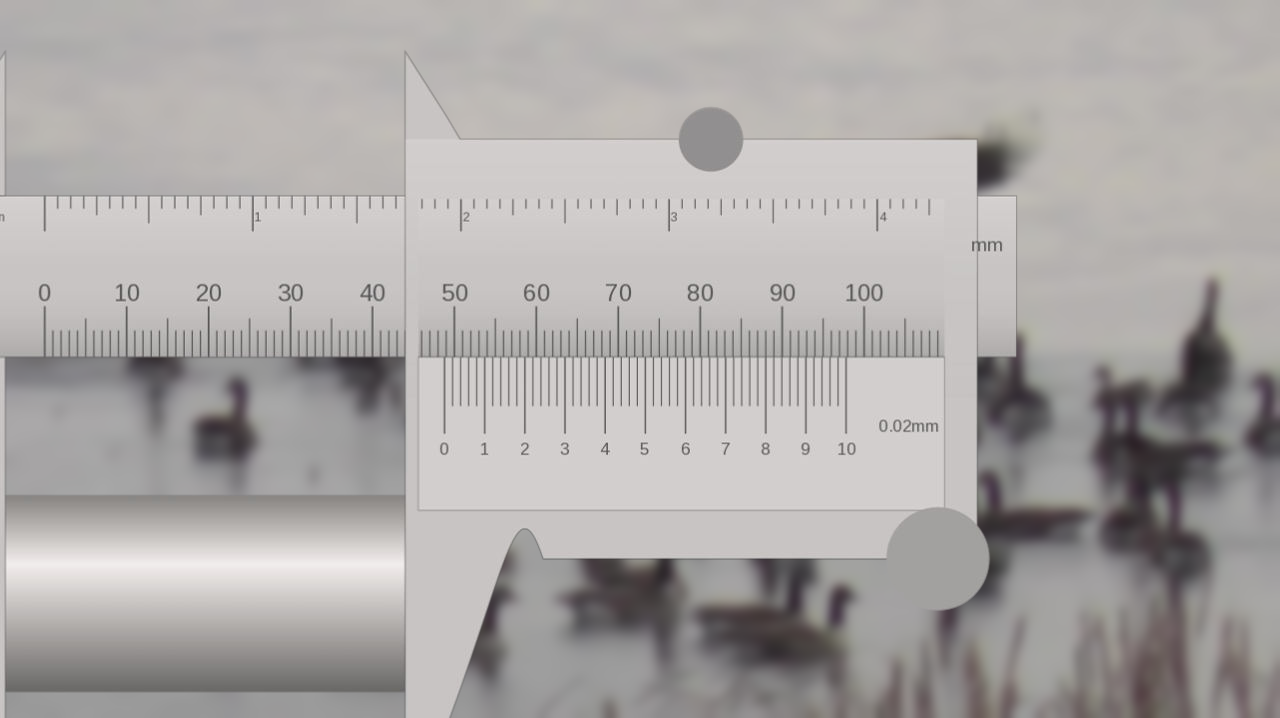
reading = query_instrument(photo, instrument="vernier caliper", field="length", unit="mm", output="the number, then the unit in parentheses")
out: 48.8 (mm)
